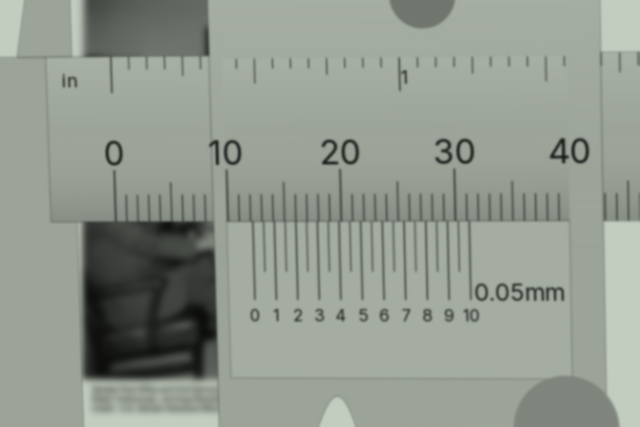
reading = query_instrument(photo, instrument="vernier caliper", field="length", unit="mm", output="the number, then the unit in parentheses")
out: 12.2 (mm)
